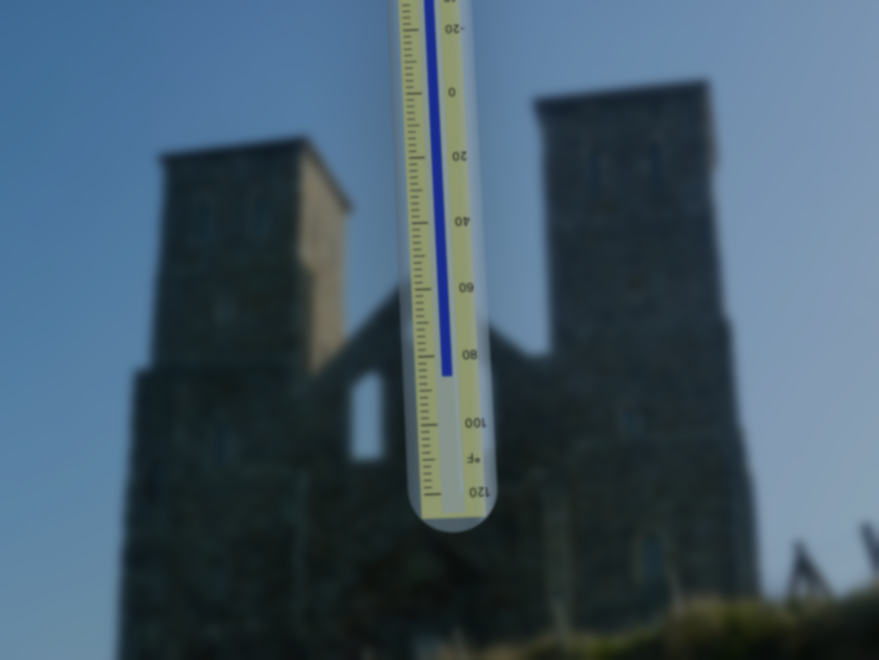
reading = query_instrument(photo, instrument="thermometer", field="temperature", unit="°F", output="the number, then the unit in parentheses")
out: 86 (°F)
